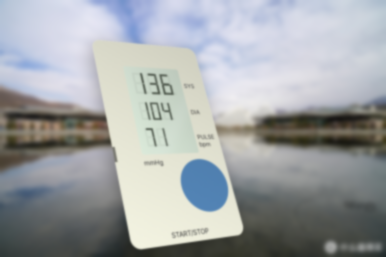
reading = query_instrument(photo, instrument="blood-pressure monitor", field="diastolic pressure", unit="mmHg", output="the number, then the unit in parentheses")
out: 104 (mmHg)
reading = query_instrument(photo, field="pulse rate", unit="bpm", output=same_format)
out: 71 (bpm)
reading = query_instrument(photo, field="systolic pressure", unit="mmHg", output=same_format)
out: 136 (mmHg)
